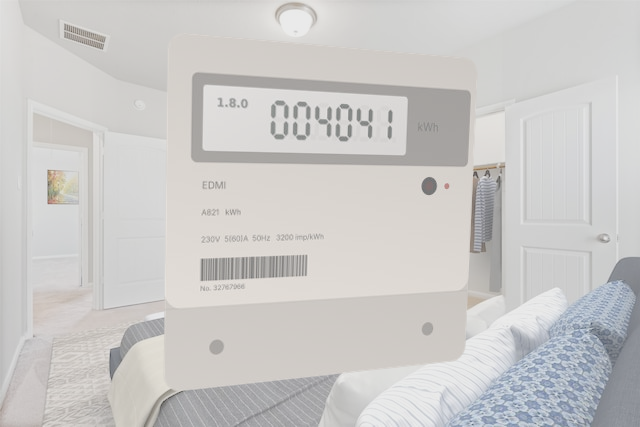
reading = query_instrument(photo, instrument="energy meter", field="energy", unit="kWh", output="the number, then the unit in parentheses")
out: 4041 (kWh)
